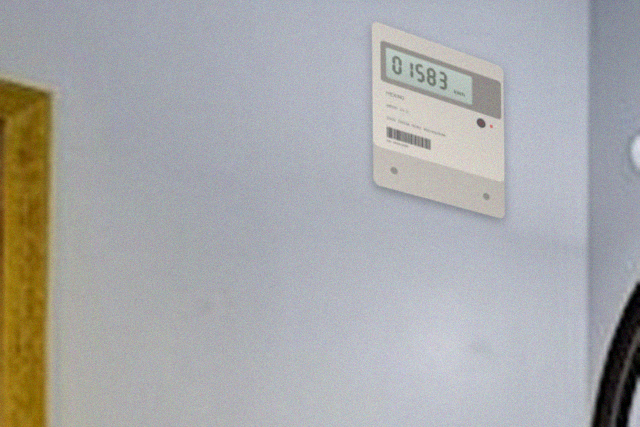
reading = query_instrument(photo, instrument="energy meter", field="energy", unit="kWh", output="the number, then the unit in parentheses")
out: 1583 (kWh)
